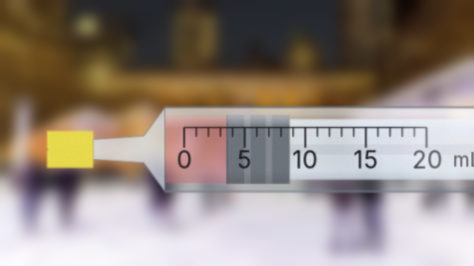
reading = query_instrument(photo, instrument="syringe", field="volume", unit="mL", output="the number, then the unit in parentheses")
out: 3.5 (mL)
